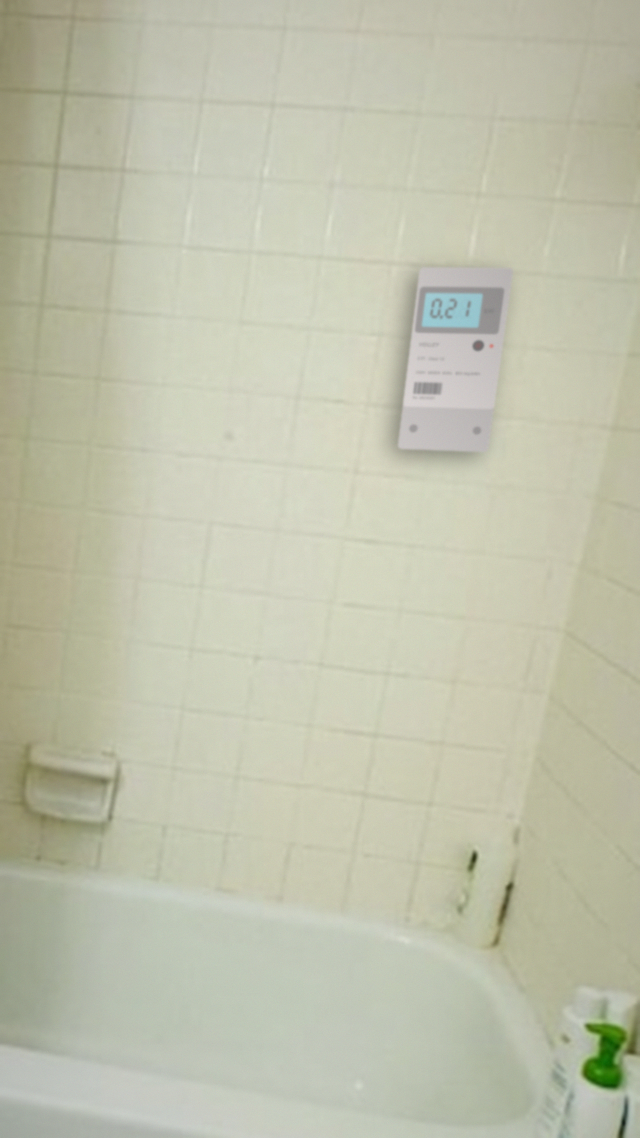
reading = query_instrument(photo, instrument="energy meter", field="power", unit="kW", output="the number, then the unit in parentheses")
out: 0.21 (kW)
